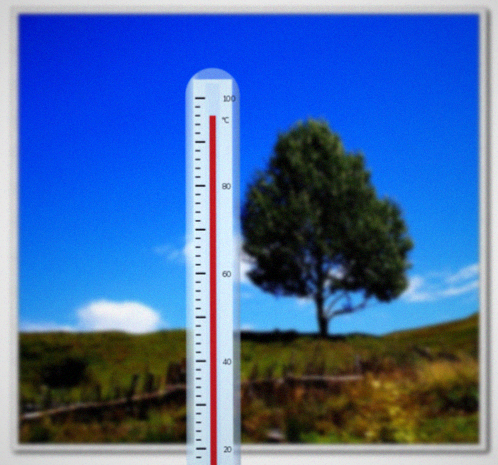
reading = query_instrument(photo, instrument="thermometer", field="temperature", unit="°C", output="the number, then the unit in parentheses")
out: 96 (°C)
